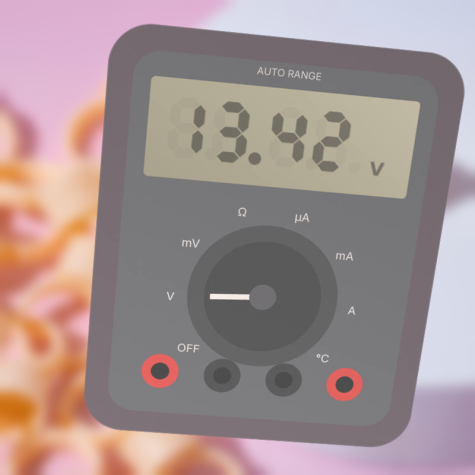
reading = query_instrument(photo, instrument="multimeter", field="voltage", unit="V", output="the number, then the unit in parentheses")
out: 13.42 (V)
